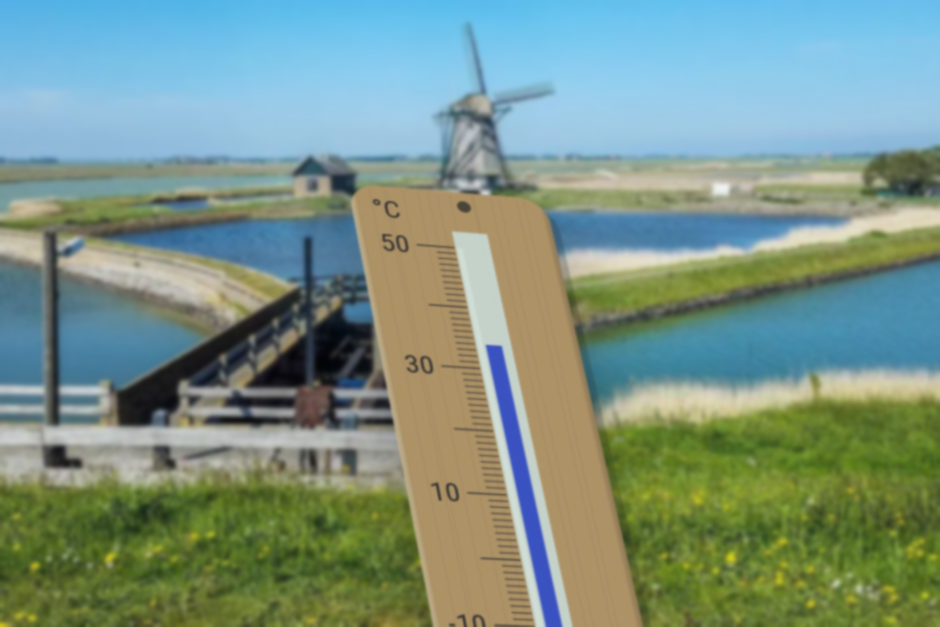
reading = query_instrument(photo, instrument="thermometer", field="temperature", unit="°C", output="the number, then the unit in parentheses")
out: 34 (°C)
